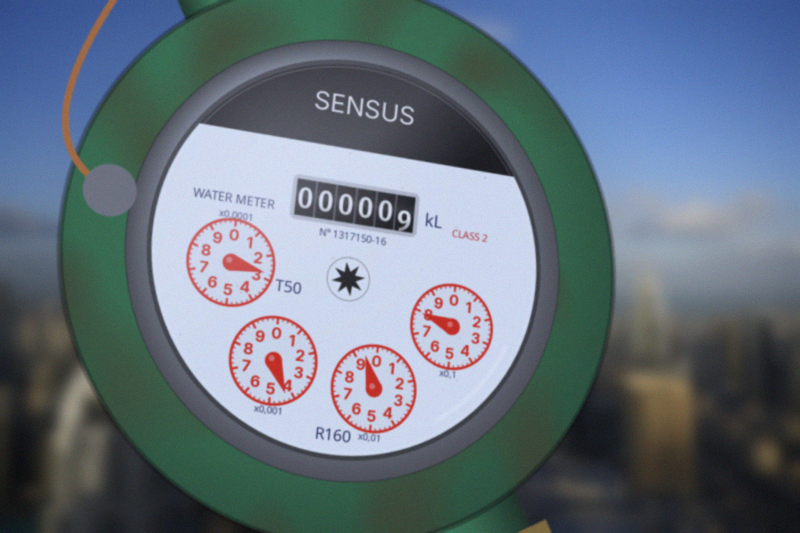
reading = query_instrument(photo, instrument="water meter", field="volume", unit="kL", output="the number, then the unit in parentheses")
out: 8.7942 (kL)
